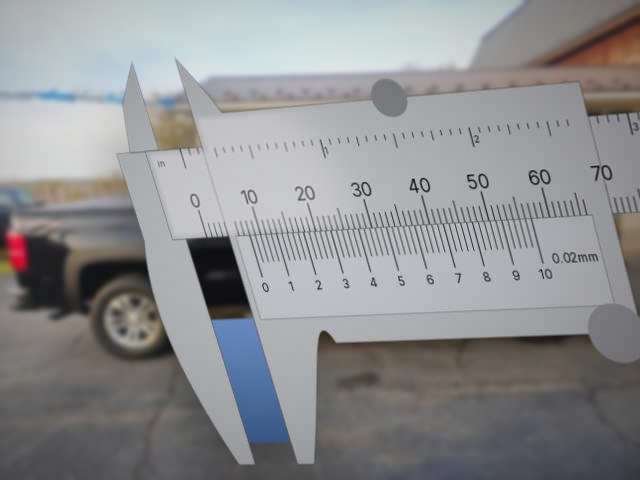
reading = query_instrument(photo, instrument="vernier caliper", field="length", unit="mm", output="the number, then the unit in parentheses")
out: 8.0 (mm)
